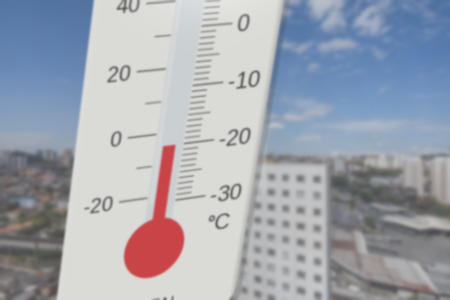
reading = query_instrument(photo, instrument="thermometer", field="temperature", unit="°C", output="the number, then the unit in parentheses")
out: -20 (°C)
